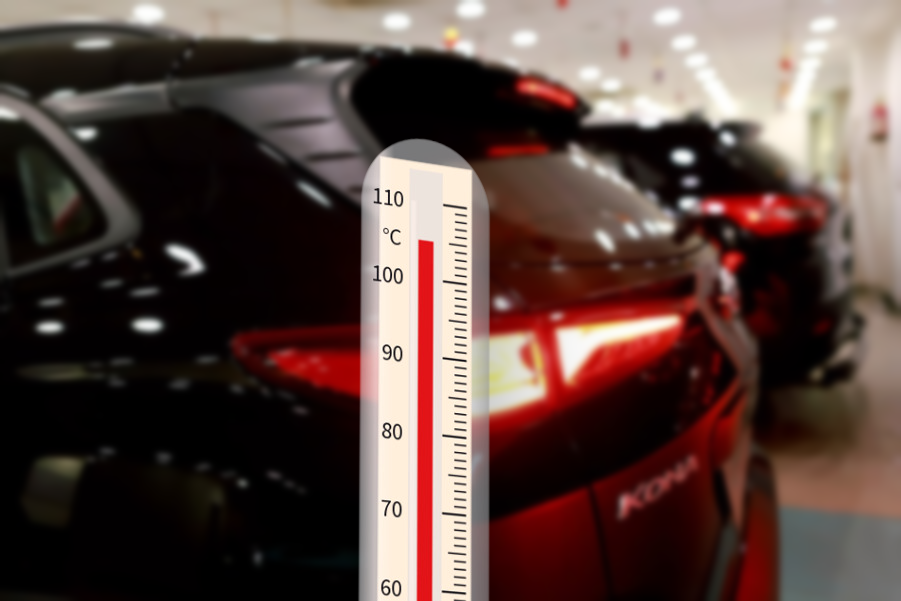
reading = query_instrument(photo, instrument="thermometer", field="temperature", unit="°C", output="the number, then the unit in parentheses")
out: 105 (°C)
